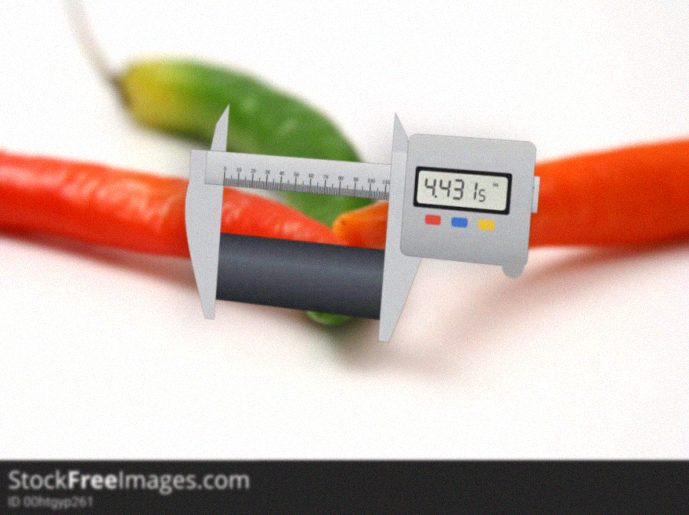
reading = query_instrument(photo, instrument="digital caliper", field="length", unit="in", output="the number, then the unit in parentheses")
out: 4.4315 (in)
